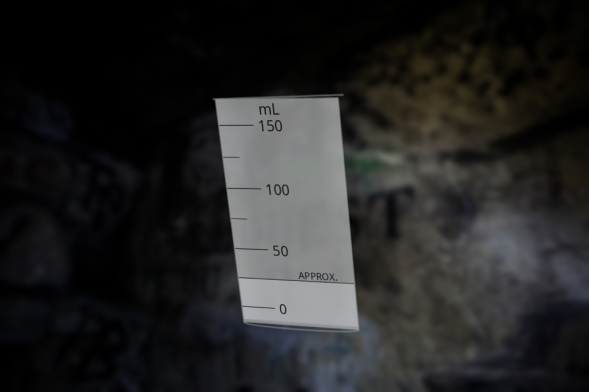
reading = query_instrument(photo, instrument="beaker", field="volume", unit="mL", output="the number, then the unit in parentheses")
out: 25 (mL)
